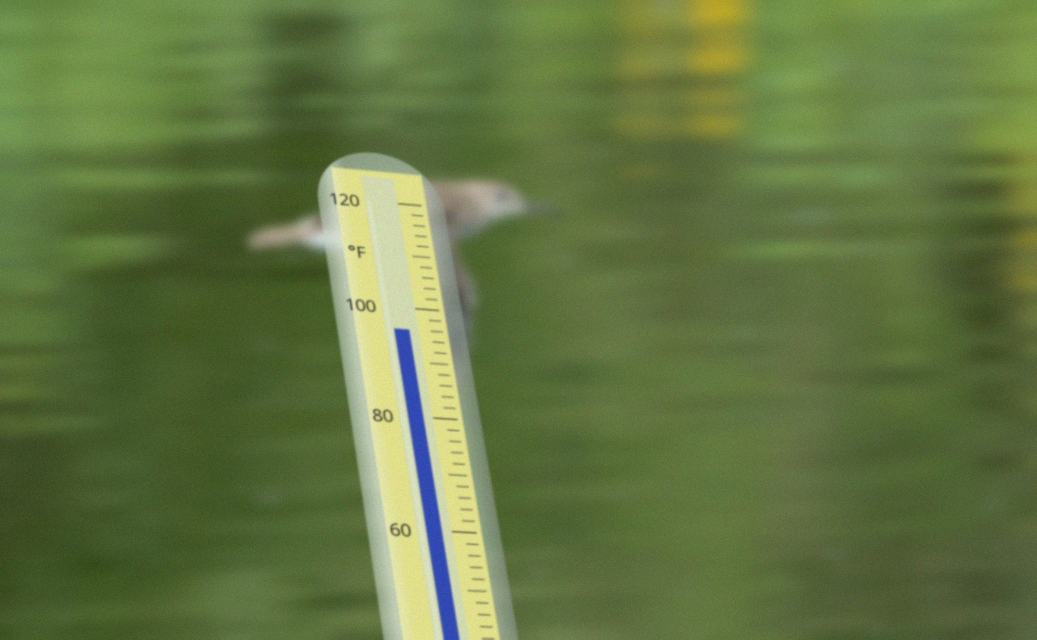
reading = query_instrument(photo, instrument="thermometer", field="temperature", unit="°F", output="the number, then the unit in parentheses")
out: 96 (°F)
